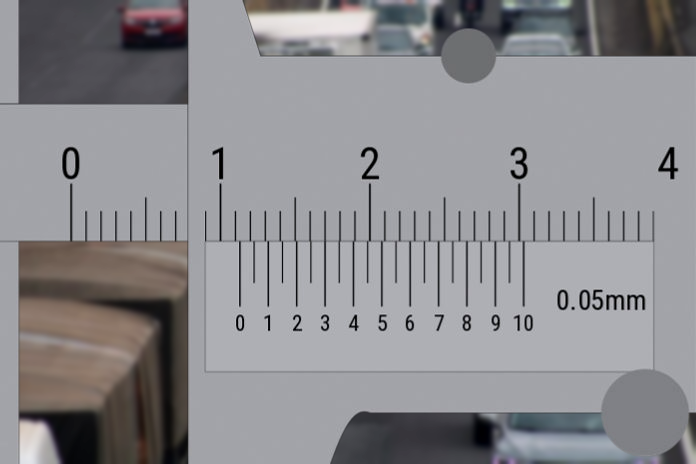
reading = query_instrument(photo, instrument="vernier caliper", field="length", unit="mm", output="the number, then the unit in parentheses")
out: 11.3 (mm)
